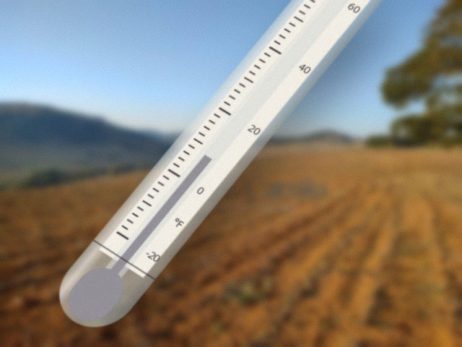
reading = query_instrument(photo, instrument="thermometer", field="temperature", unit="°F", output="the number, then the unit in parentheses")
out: 8 (°F)
